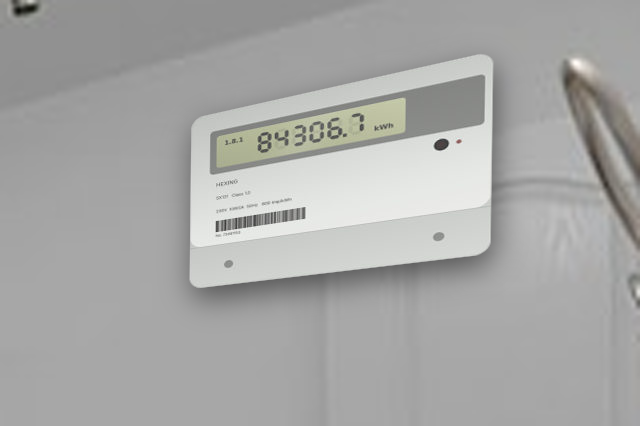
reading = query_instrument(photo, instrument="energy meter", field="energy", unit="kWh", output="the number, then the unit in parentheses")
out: 84306.7 (kWh)
